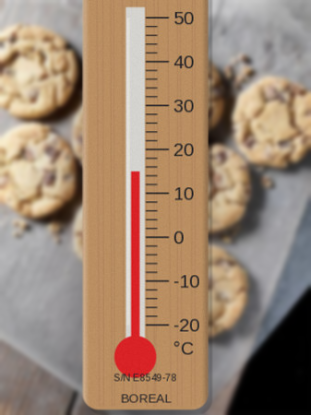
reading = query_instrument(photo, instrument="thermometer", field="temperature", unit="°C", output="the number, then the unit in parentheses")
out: 15 (°C)
